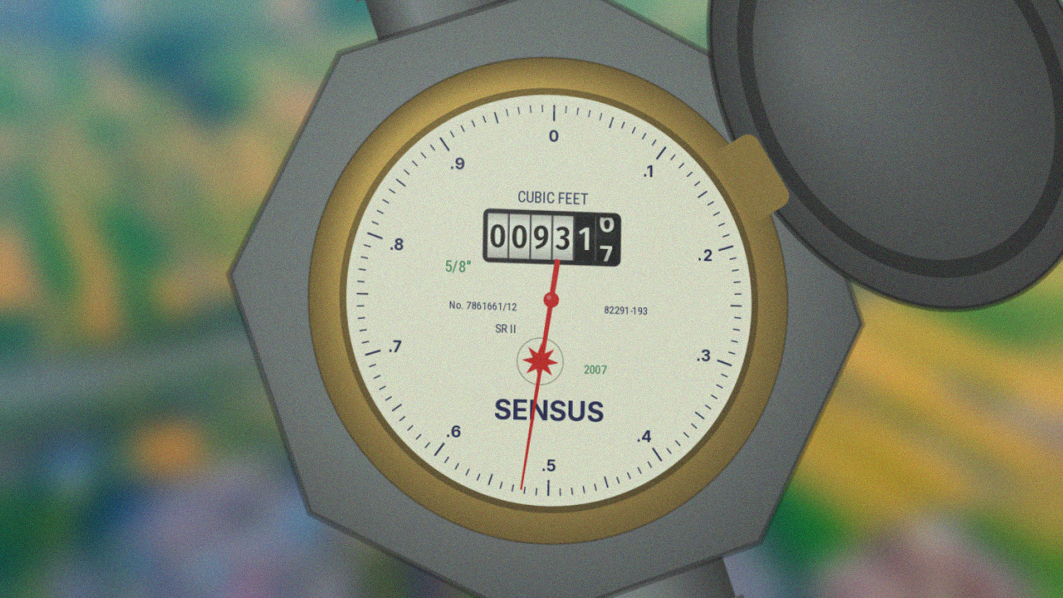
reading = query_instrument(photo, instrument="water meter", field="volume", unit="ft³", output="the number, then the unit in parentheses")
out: 9316.52 (ft³)
